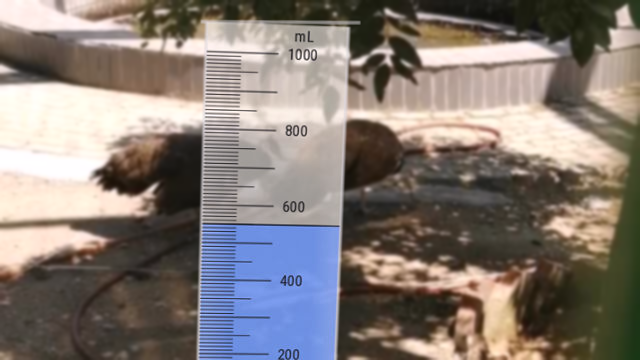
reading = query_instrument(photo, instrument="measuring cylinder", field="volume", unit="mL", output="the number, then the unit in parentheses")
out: 550 (mL)
